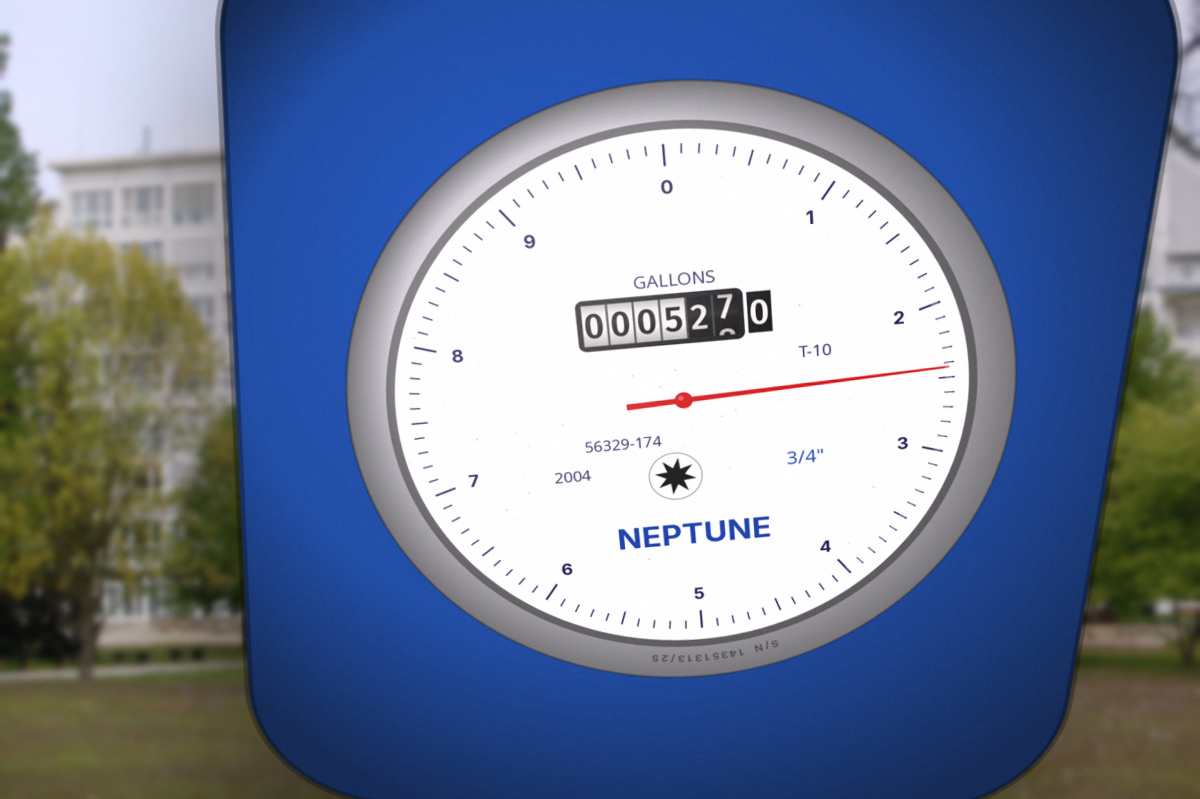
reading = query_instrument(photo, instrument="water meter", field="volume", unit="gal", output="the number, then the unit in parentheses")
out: 5272.4 (gal)
